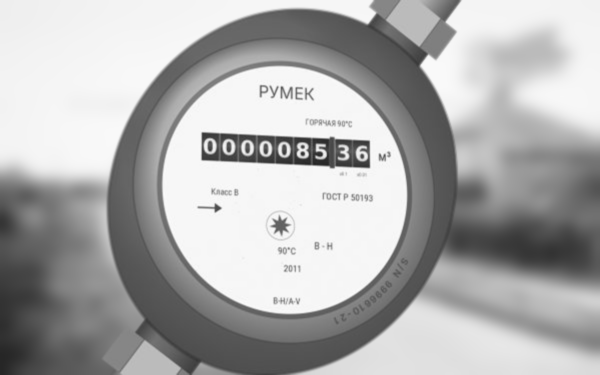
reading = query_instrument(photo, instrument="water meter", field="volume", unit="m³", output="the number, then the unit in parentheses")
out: 85.36 (m³)
